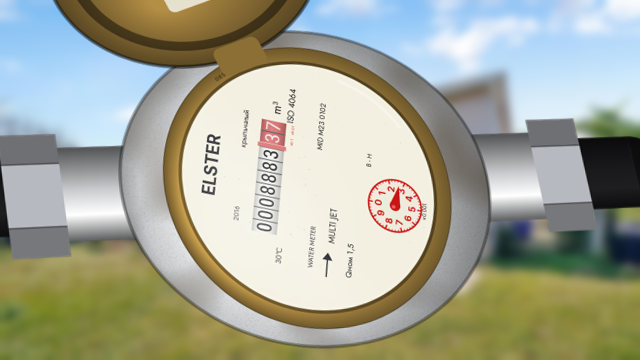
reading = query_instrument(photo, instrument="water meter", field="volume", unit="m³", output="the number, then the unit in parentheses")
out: 8883.372 (m³)
